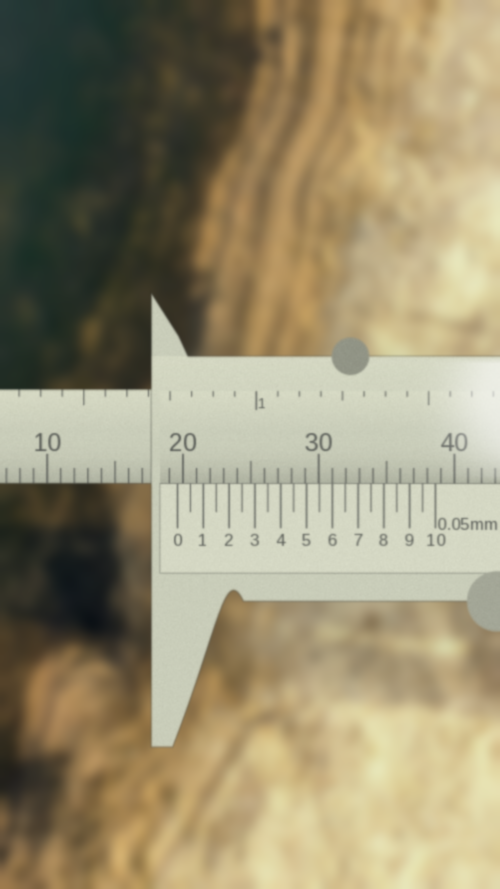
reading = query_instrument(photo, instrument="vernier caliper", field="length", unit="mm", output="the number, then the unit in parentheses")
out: 19.6 (mm)
